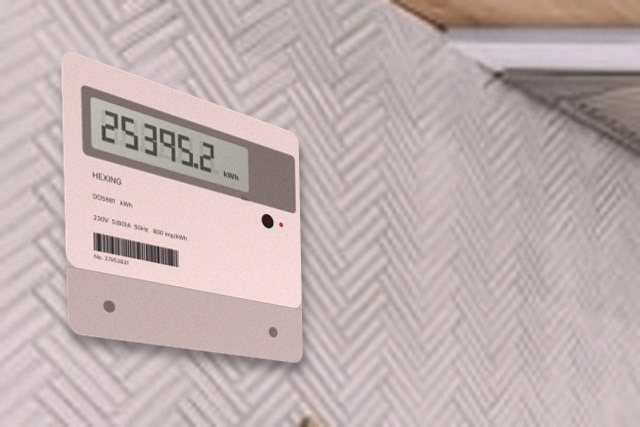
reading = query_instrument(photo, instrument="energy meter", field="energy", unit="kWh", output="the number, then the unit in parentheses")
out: 25395.2 (kWh)
